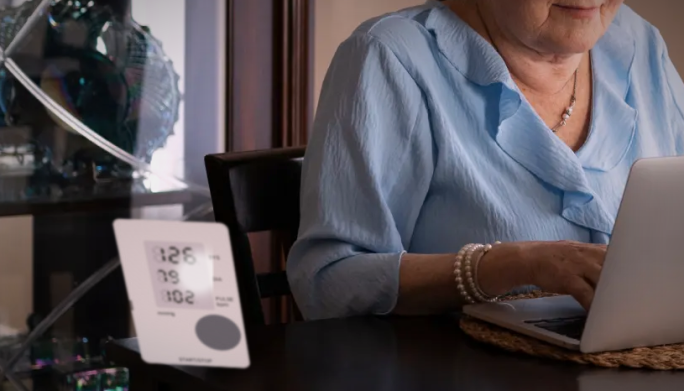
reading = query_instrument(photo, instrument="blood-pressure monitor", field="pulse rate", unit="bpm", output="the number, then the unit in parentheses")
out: 102 (bpm)
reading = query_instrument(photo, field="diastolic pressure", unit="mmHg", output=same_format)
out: 79 (mmHg)
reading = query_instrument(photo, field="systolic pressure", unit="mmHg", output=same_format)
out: 126 (mmHg)
